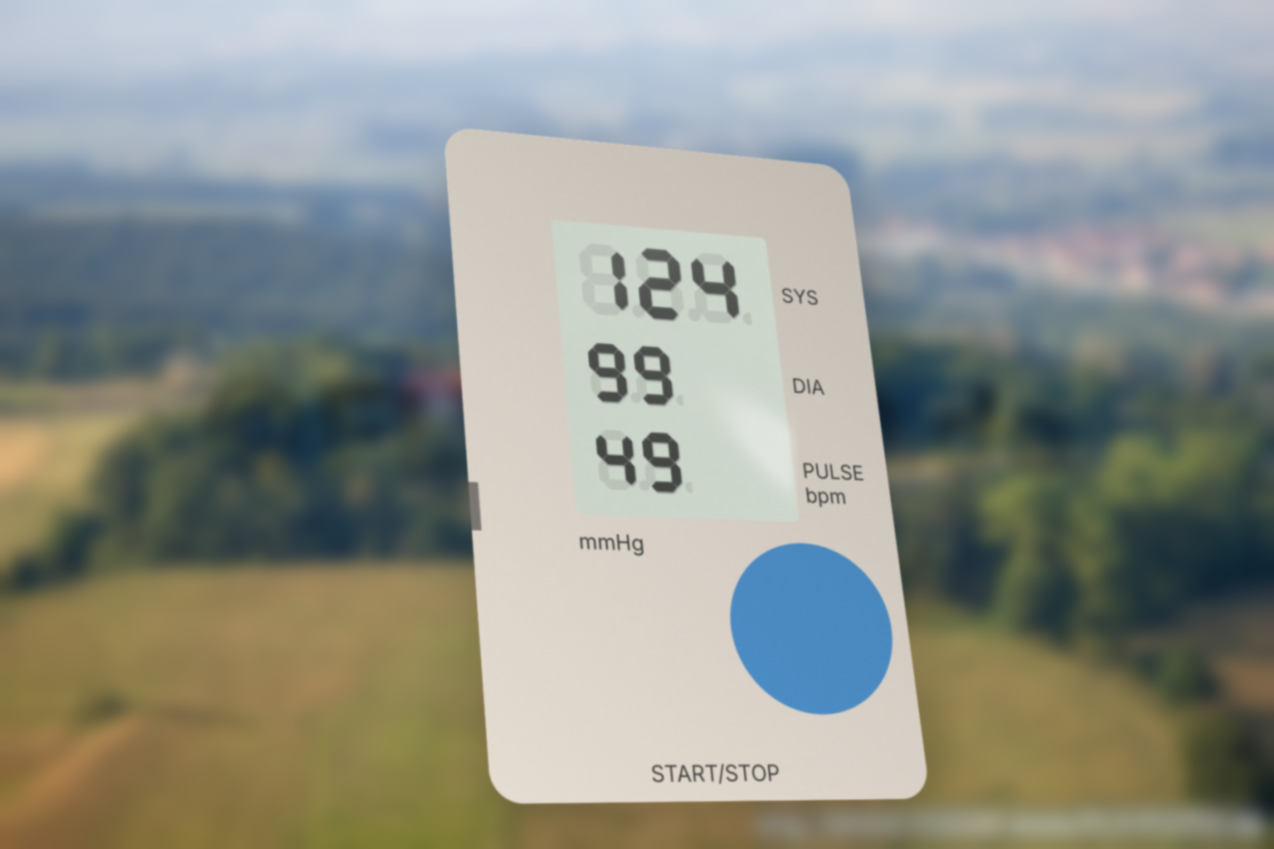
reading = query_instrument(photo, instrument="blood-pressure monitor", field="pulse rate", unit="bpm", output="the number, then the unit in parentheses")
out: 49 (bpm)
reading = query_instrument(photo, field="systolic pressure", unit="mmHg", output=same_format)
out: 124 (mmHg)
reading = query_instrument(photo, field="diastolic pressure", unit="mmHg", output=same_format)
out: 99 (mmHg)
